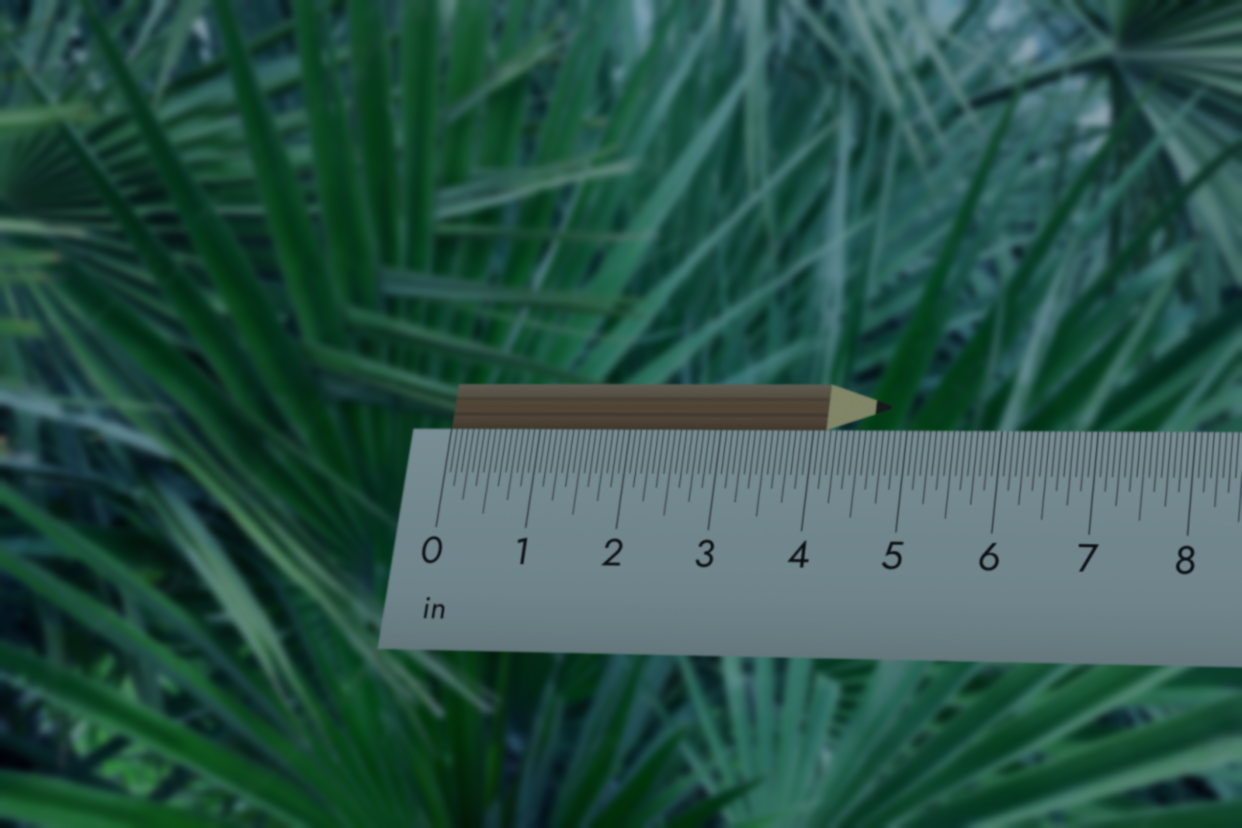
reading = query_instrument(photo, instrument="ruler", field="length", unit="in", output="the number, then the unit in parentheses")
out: 4.8125 (in)
